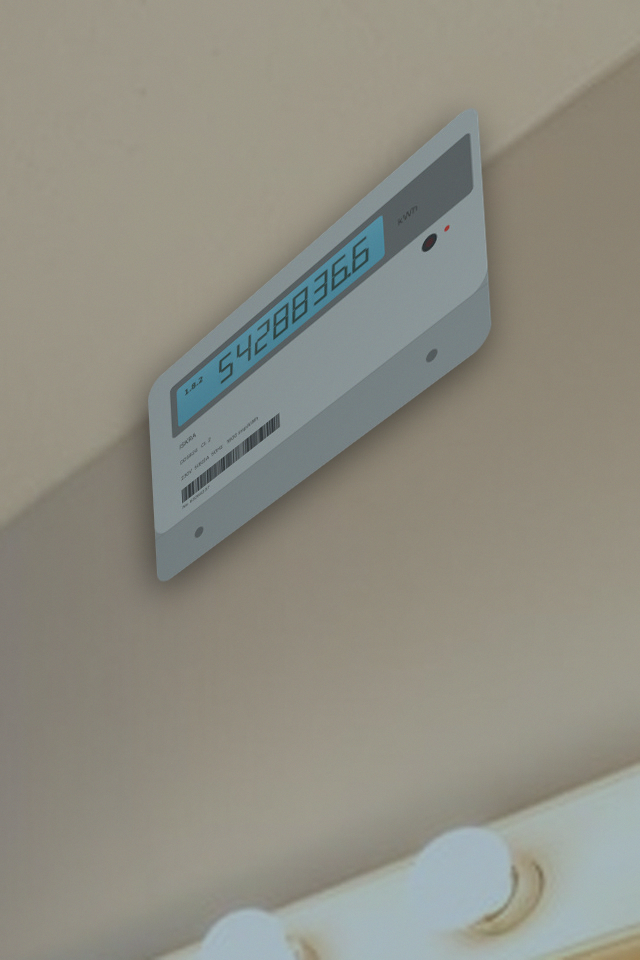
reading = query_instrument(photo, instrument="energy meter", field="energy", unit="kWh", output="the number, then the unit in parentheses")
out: 5428836.6 (kWh)
